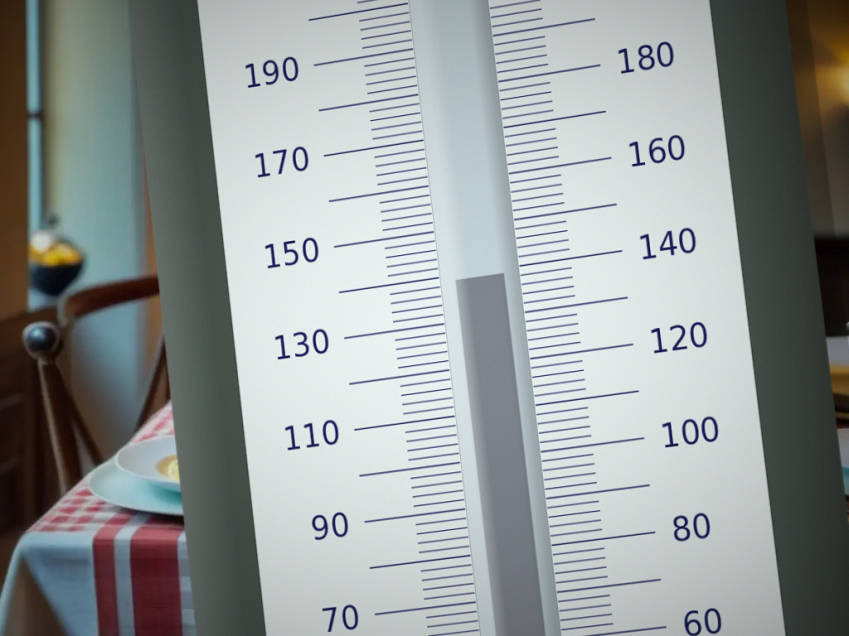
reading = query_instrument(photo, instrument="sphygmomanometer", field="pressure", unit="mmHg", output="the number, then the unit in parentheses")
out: 139 (mmHg)
